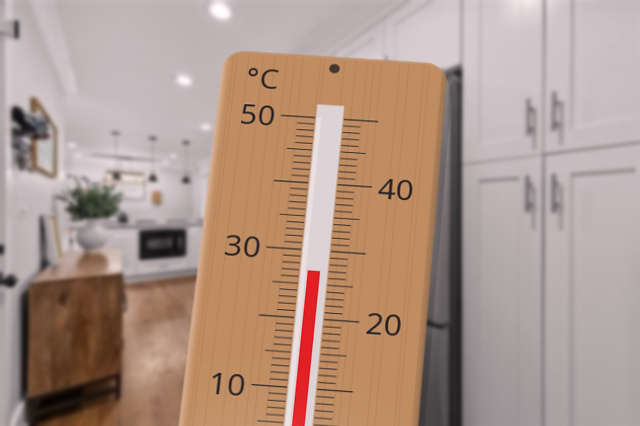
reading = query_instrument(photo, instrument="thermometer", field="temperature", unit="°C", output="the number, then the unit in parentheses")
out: 27 (°C)
